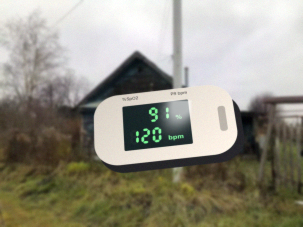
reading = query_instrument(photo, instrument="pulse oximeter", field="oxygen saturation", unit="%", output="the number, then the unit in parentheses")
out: 91 (%)
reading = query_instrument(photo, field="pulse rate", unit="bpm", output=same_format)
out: 120 (bpm)
